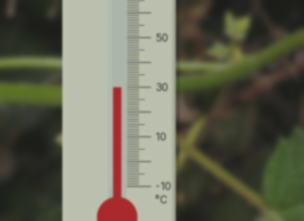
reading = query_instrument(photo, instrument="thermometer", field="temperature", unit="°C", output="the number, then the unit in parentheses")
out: 30 (°C)
